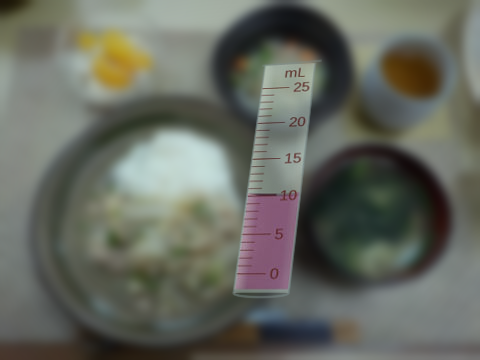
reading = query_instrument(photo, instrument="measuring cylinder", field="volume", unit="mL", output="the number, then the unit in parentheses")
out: 10 (mL)
